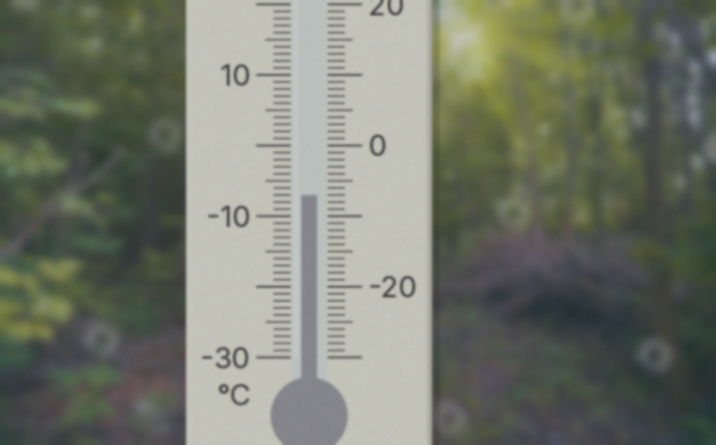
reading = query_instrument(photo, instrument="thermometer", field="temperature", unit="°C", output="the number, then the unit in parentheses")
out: -7 (°C)
